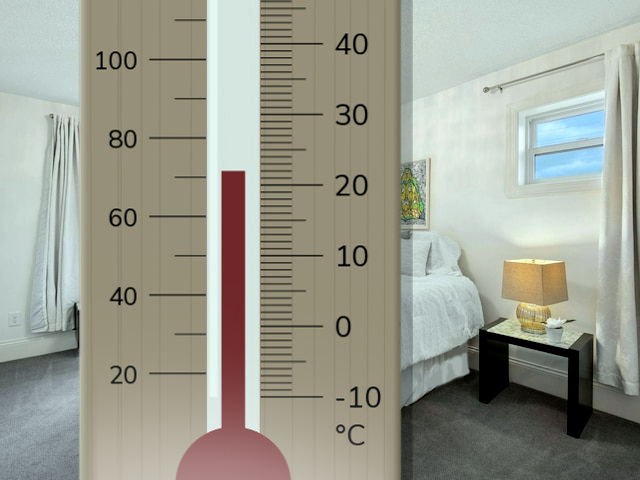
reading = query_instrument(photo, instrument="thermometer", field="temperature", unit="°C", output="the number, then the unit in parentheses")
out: 22 (°C)
